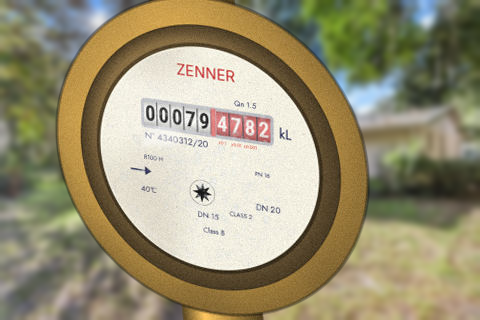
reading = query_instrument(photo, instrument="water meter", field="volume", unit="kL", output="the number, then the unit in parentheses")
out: 79.4782 (kL)
